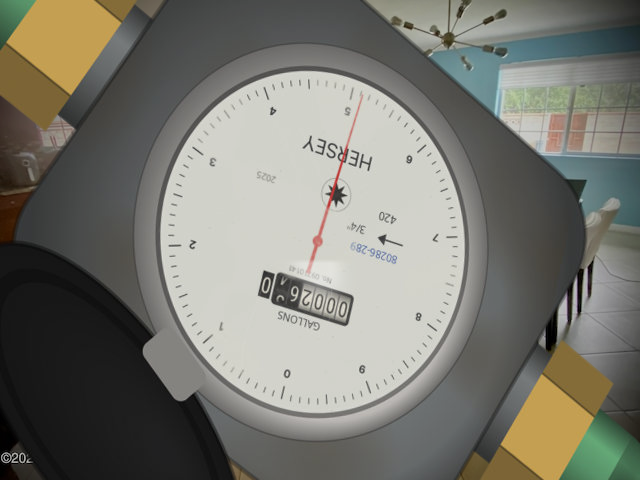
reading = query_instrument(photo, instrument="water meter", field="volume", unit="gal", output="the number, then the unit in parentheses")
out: 2635.1 (gal)
